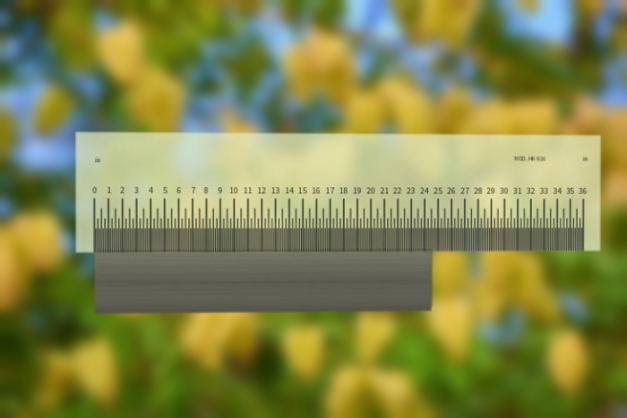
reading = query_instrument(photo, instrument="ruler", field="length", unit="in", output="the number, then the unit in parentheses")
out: 24.5 (in)
